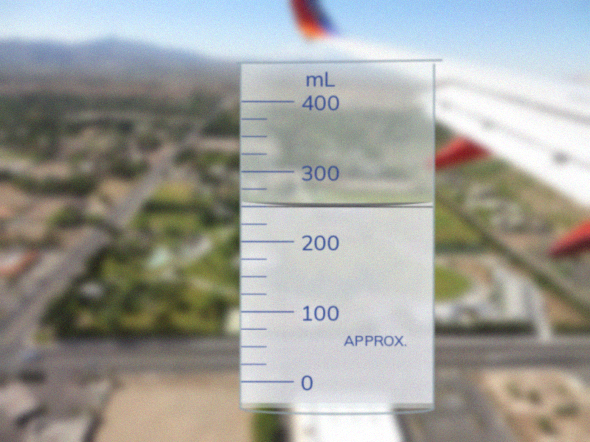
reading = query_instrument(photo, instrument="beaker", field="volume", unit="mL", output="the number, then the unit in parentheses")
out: 250 (mL)
